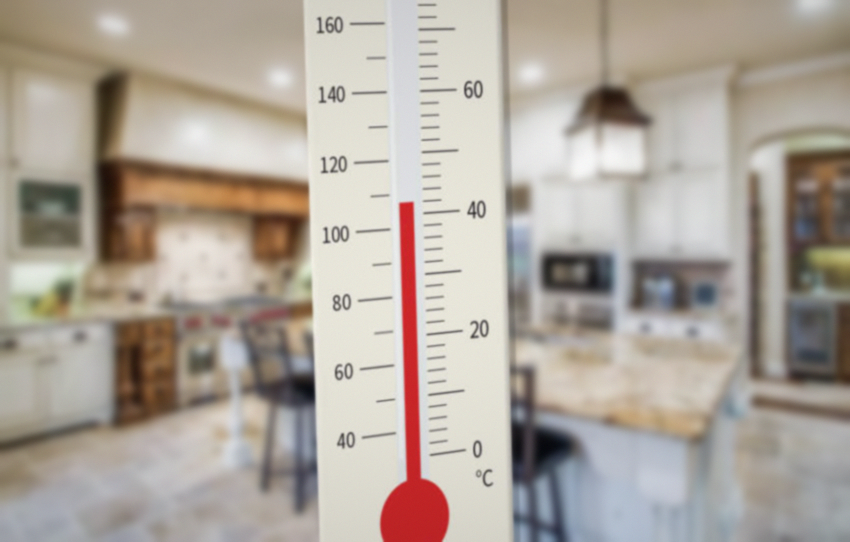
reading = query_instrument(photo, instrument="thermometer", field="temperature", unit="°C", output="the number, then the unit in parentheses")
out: 42 (°C)
